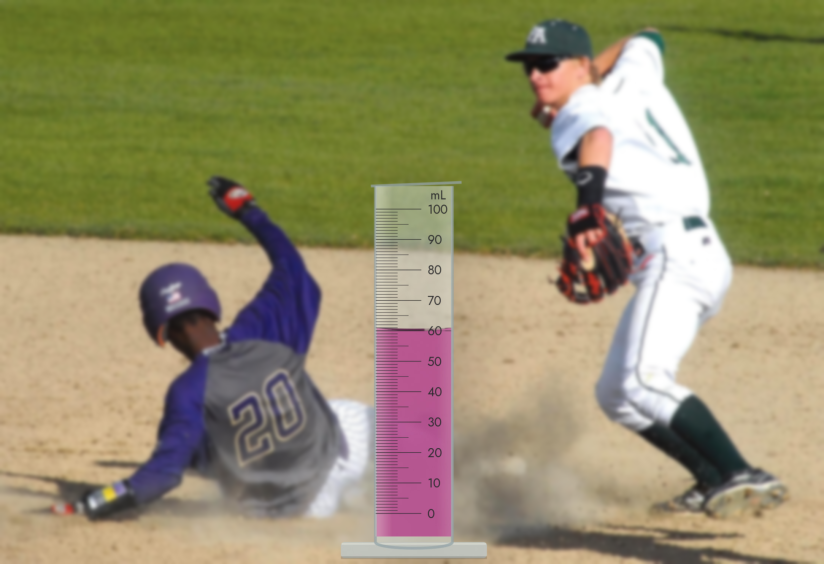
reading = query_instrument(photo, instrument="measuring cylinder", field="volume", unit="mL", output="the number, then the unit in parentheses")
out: 60 (mL)
